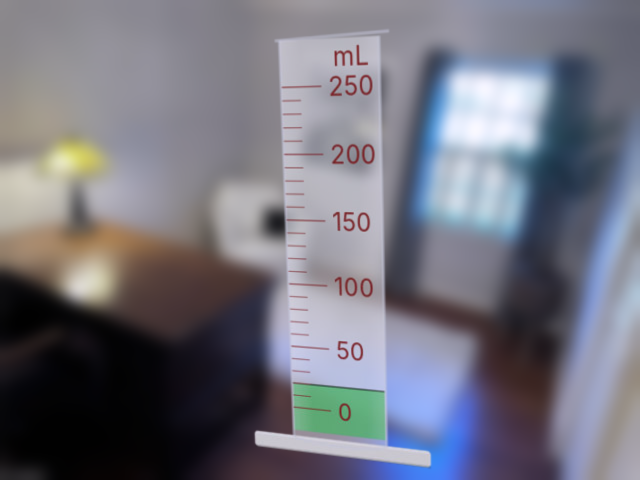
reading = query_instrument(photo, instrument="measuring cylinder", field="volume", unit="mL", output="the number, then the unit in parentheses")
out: 20 (mL)
